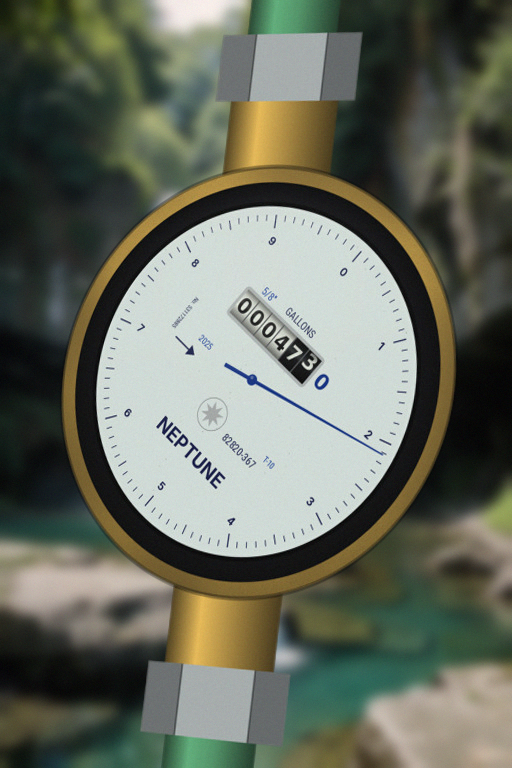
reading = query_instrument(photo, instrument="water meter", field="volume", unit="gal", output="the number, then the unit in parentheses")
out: 4732.1 (gal)
